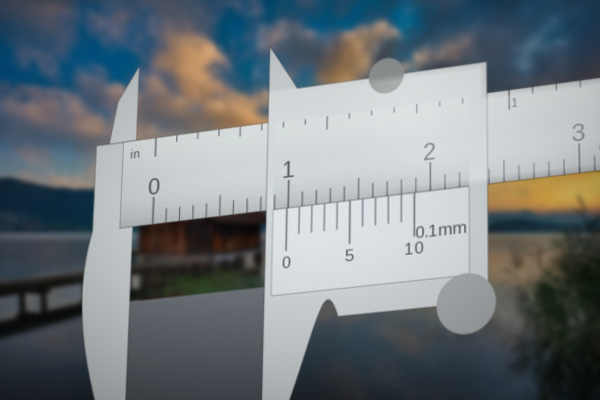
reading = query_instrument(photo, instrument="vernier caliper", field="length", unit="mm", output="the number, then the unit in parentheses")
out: 9.9 (mm)
